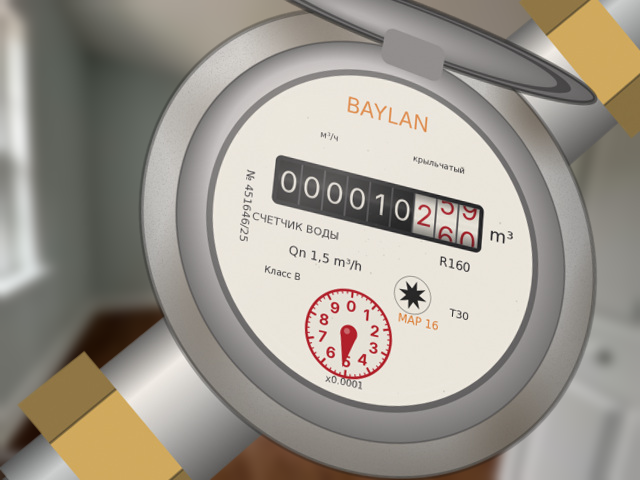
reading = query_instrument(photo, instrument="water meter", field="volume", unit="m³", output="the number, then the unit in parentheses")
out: 10.2595 (m³)
